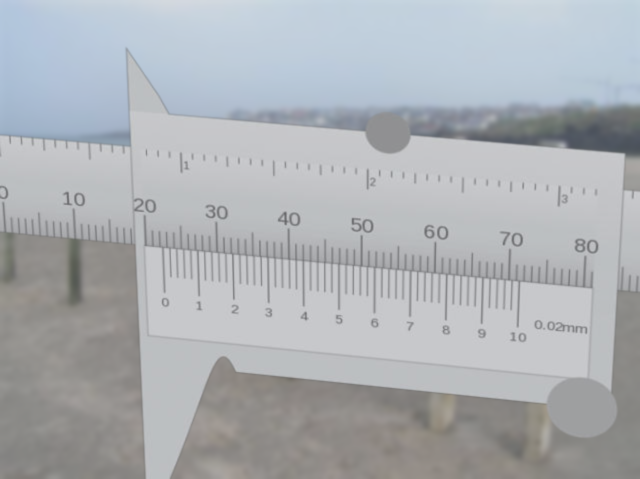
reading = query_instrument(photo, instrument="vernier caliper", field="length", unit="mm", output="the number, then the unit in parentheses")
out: 22.4 (mm)
